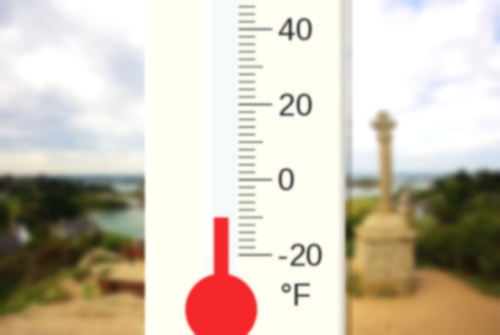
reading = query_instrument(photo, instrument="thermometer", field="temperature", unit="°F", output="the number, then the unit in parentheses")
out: -10 (°F)
